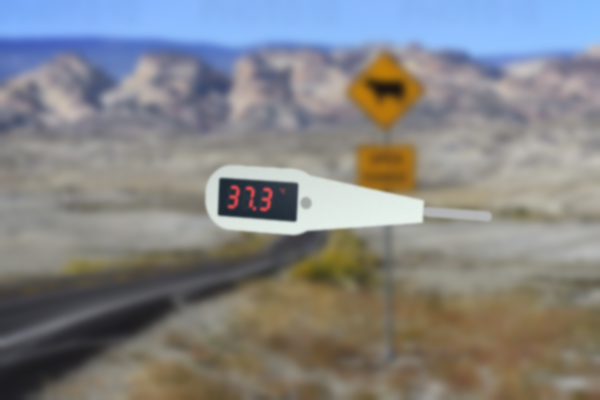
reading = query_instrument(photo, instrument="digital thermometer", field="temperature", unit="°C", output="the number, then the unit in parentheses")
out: 37.3 (°C)
